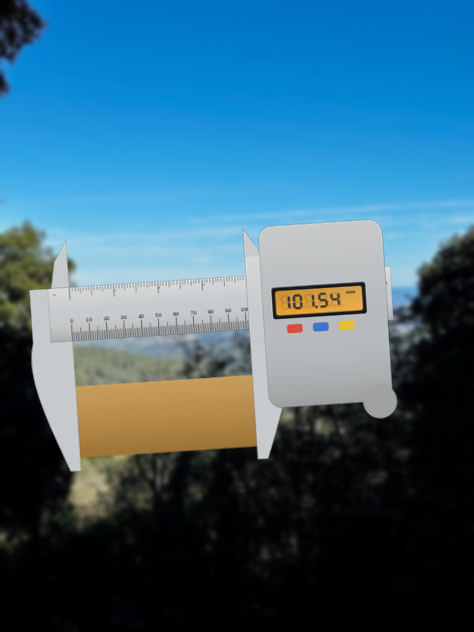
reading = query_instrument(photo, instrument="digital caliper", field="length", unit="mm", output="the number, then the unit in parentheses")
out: 101.54 (mm)
